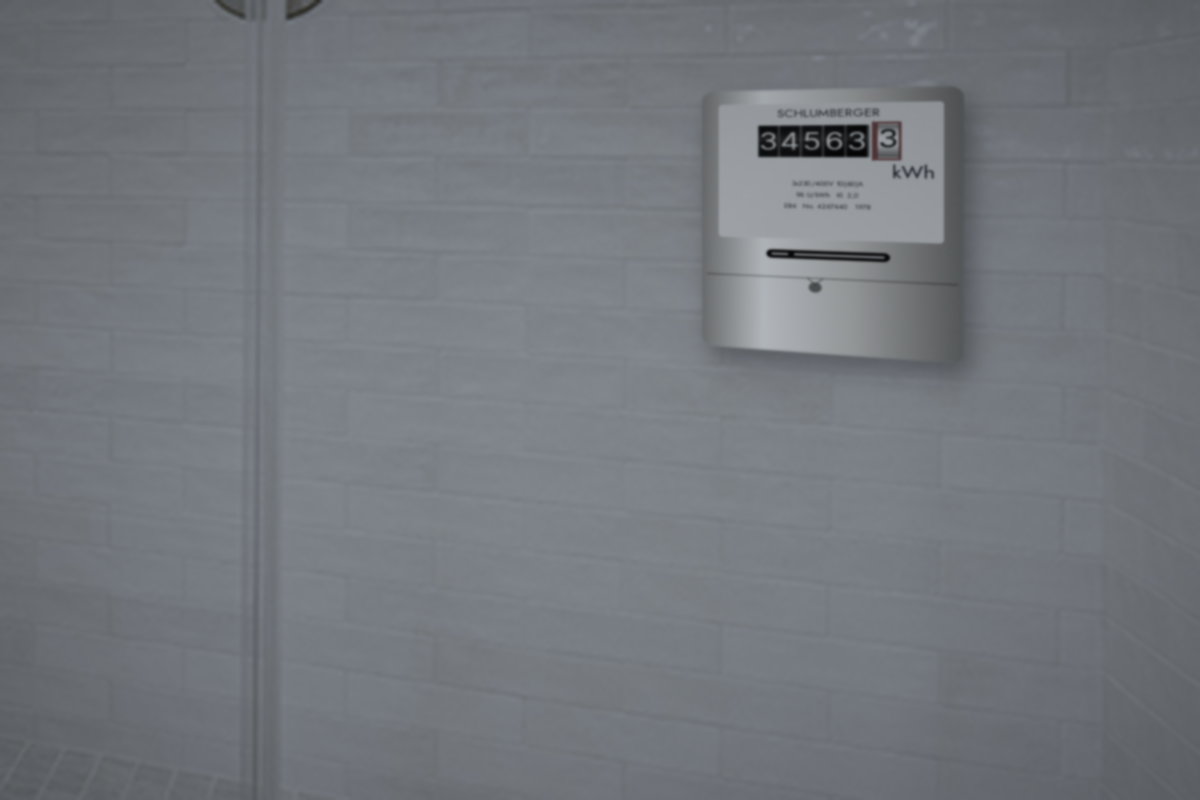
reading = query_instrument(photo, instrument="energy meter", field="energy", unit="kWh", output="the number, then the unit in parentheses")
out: 34563.3 (kWh)
